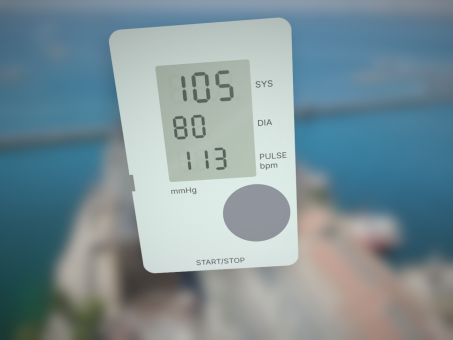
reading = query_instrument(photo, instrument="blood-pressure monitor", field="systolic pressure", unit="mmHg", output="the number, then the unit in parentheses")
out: 105 (mmHg)
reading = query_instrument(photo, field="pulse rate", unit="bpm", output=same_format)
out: 113 (bpm)
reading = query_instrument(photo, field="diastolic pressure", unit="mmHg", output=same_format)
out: 80 (mmHg)
